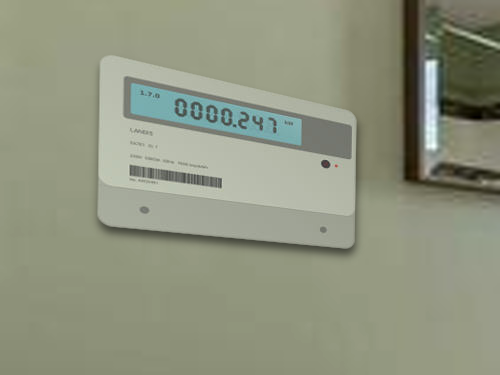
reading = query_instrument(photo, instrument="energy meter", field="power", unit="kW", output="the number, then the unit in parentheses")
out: 0.247 (kW)
